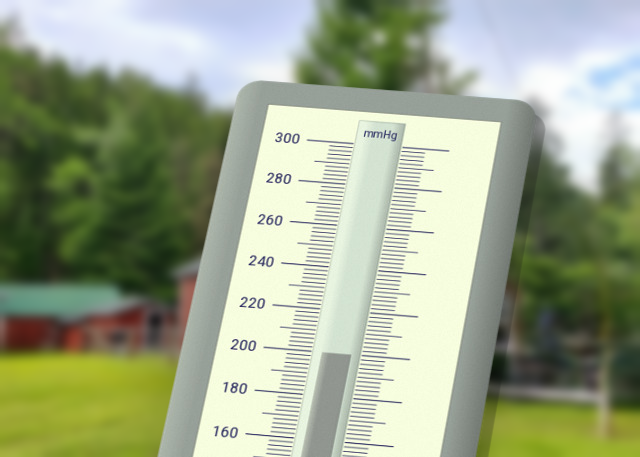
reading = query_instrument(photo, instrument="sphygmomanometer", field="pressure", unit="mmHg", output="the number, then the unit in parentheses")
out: 200 (mmHg)
